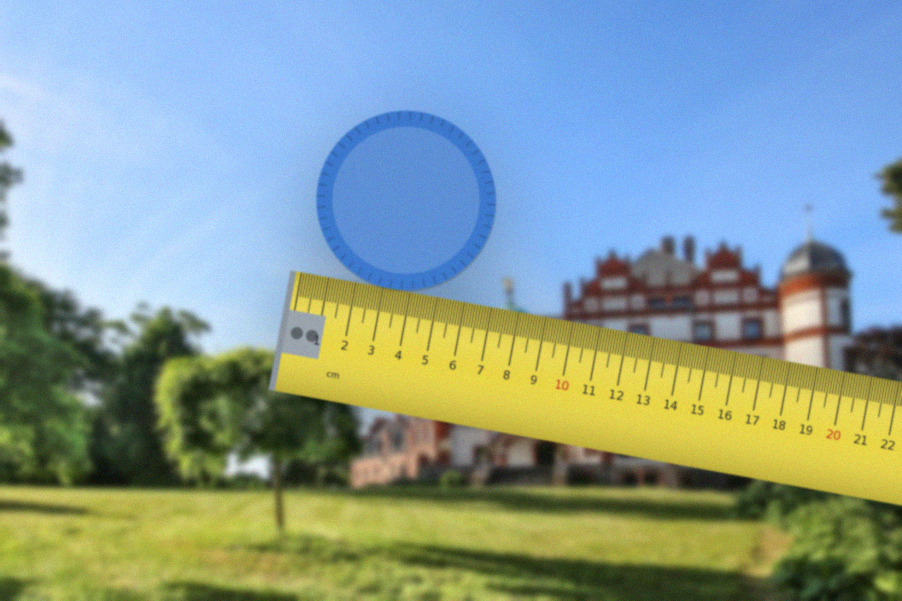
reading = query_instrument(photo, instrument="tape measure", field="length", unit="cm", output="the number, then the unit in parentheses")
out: 6.5 (cm)
